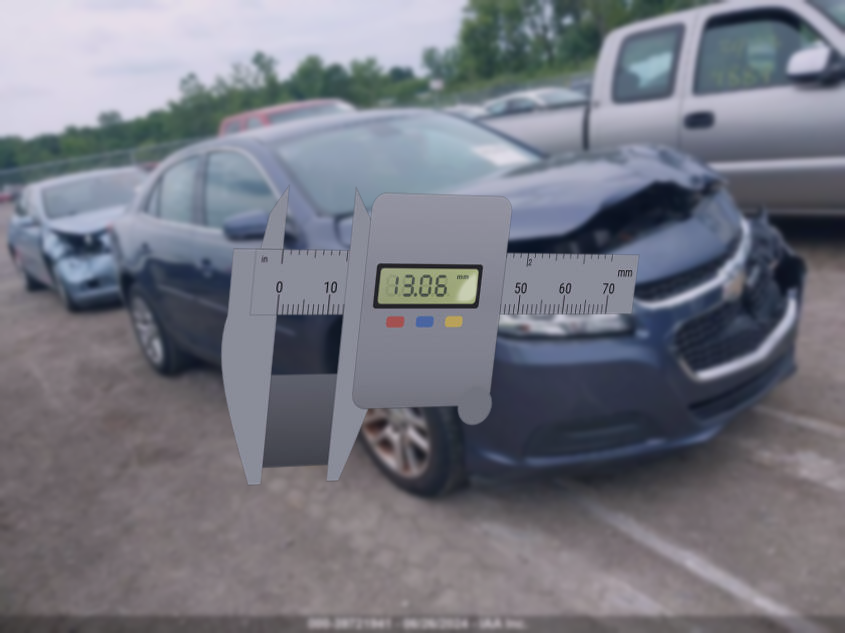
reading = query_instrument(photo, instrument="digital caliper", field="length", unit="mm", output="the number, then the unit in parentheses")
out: 13.06 (mm)
